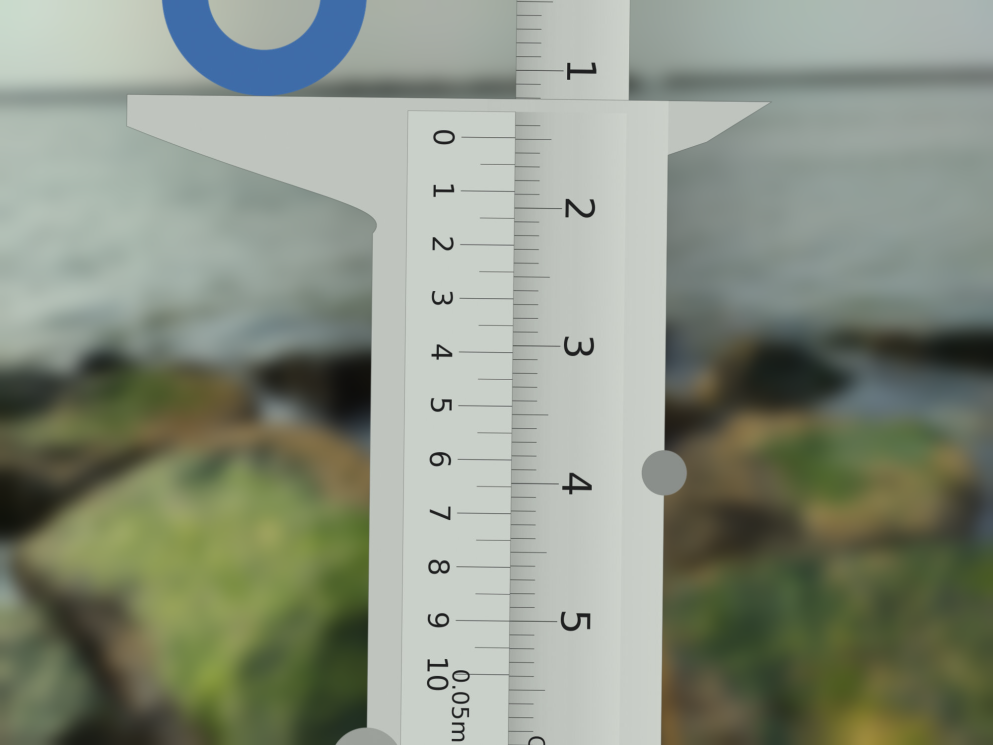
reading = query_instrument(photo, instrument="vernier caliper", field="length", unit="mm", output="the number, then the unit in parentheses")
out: 14.9 (mm)
